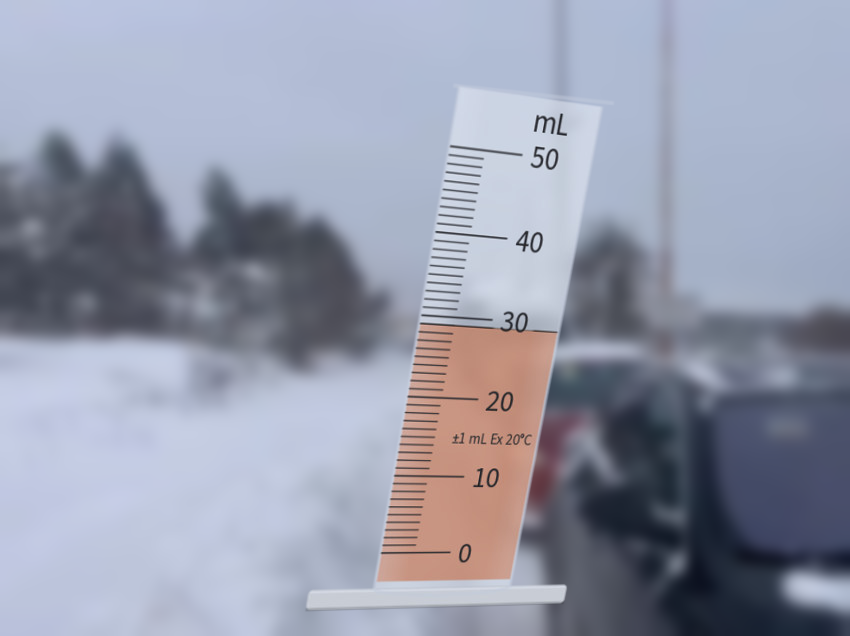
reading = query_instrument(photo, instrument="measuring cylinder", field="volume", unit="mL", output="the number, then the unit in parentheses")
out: 29 (mL)
